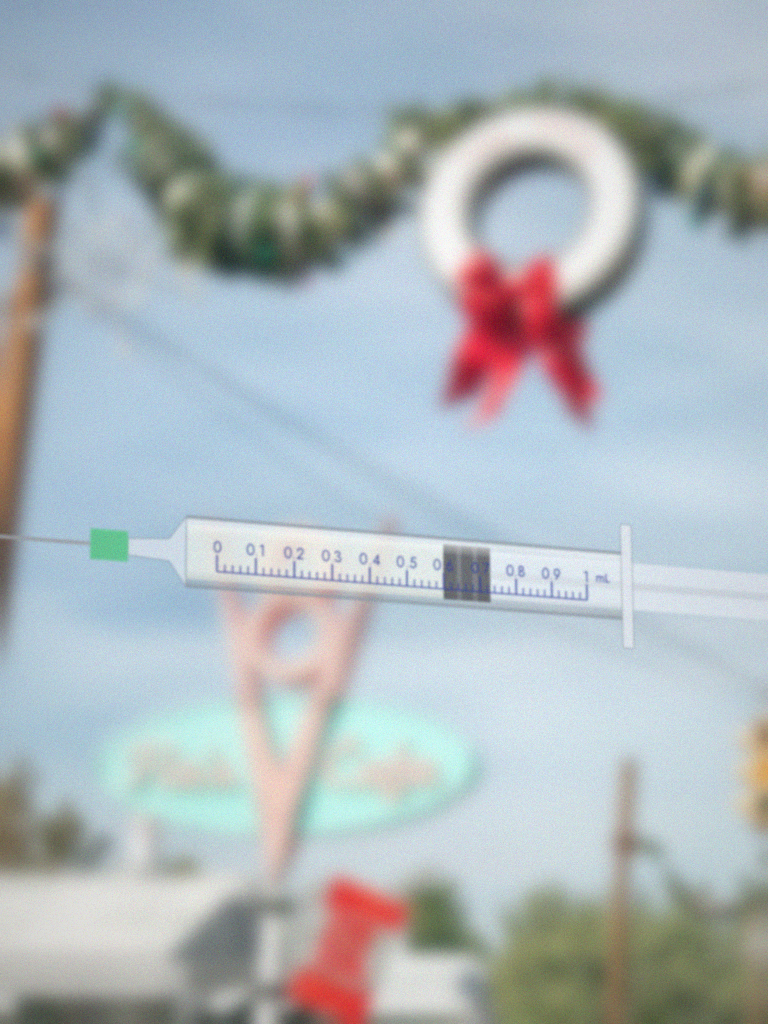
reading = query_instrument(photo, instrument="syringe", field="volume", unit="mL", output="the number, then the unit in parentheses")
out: 0.6 (mL)
